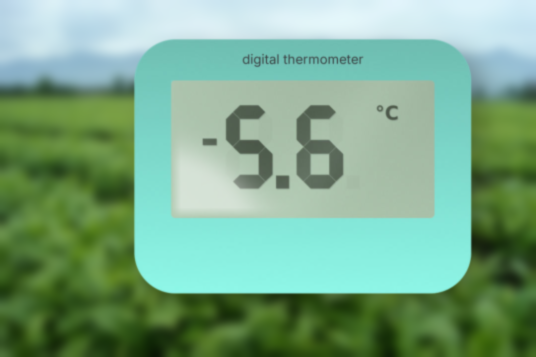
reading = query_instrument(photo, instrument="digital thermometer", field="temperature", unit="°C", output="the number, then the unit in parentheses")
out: -5.6 (°C)
